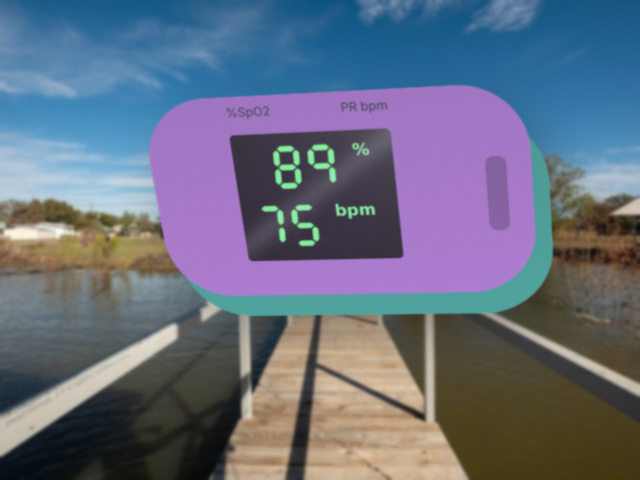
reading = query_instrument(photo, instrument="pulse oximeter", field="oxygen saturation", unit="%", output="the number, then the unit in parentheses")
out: 89 (%)
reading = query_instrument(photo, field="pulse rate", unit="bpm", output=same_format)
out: 75 (bpm)
